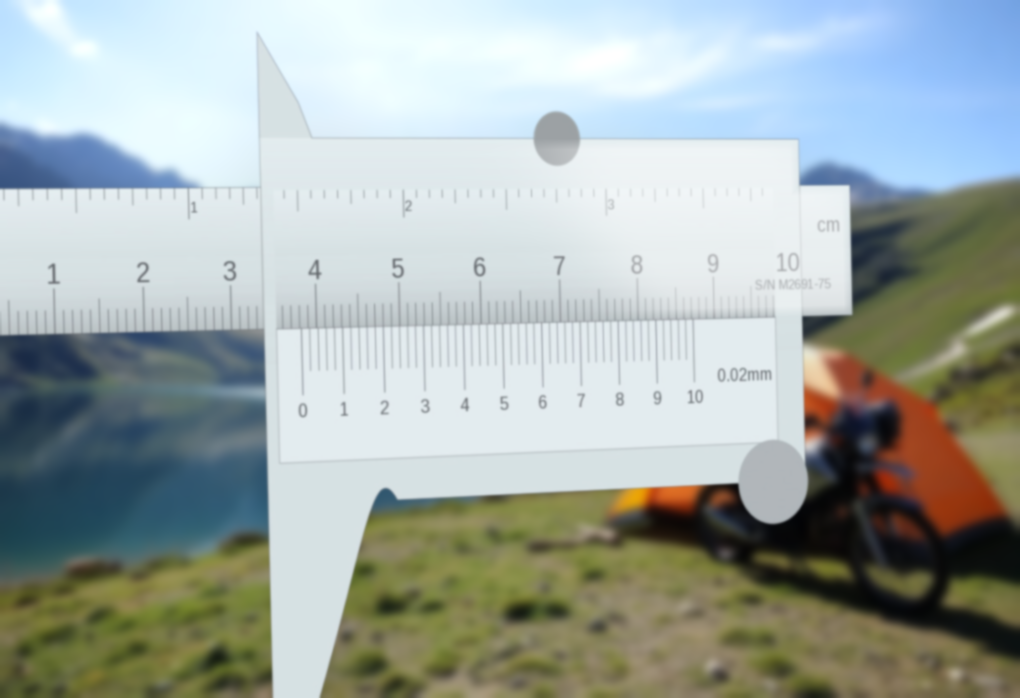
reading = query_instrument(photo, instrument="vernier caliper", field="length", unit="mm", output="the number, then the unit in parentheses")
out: 38.2 (mm)
